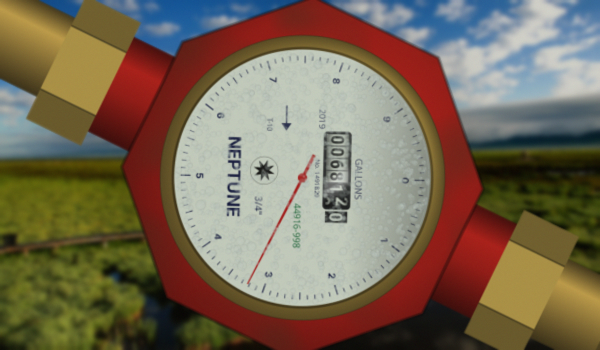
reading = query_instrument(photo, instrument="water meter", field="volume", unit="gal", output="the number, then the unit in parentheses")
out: 68123.2 (gal)
